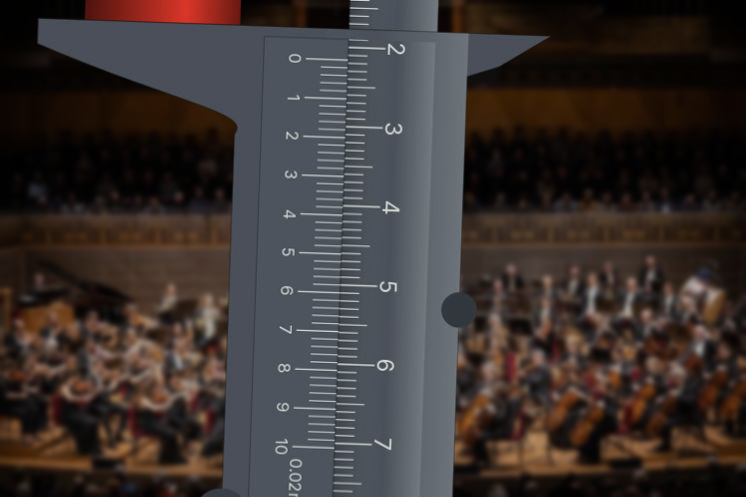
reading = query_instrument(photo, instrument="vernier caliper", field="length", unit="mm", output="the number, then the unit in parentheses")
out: 21.6 (mm)
